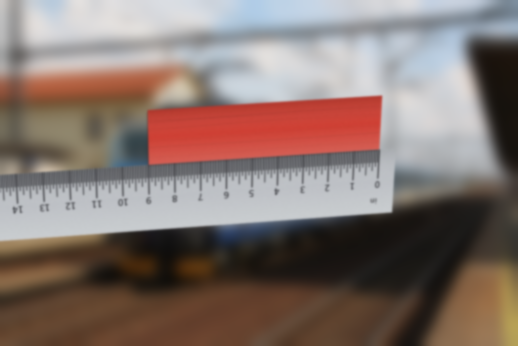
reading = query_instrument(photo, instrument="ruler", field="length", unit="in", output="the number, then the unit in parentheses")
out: 9 (in)
